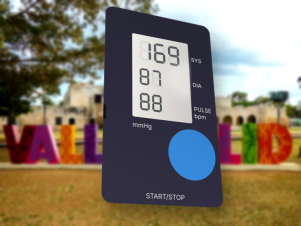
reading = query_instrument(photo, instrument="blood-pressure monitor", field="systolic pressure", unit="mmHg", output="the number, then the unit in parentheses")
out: 169 (mmHg)
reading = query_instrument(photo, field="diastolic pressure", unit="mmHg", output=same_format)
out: 87 (mmHg)
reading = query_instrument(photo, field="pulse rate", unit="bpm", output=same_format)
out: 88 (bpm)
